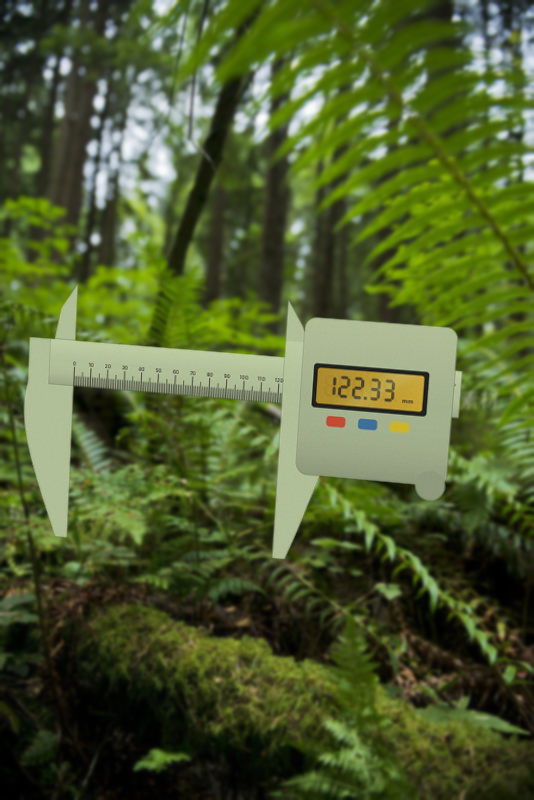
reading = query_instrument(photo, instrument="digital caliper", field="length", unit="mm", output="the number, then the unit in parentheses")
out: 122.33 (mm)
